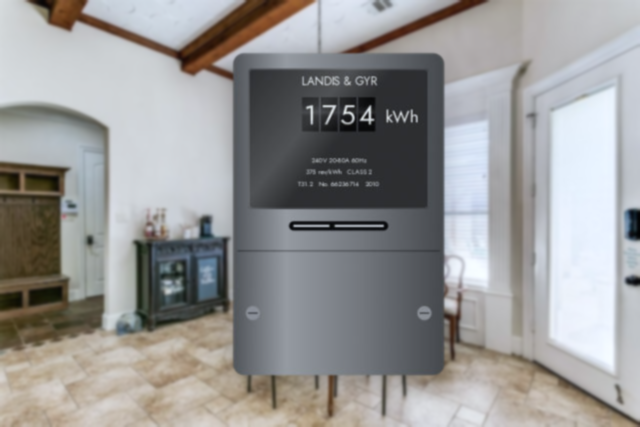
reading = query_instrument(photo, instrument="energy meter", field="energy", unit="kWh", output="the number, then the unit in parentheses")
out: 1754 (kWh)
